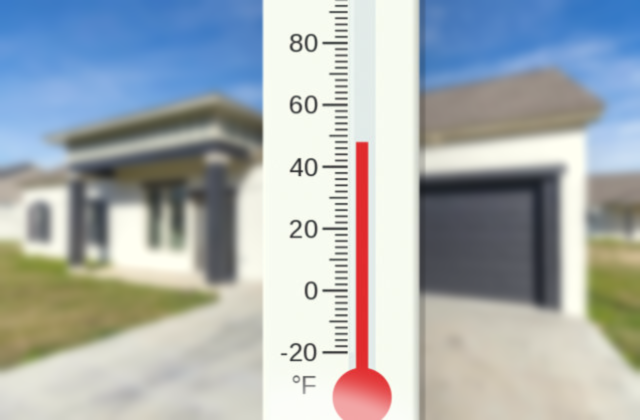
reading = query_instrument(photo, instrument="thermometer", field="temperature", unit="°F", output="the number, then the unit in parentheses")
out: 48 (°F)
